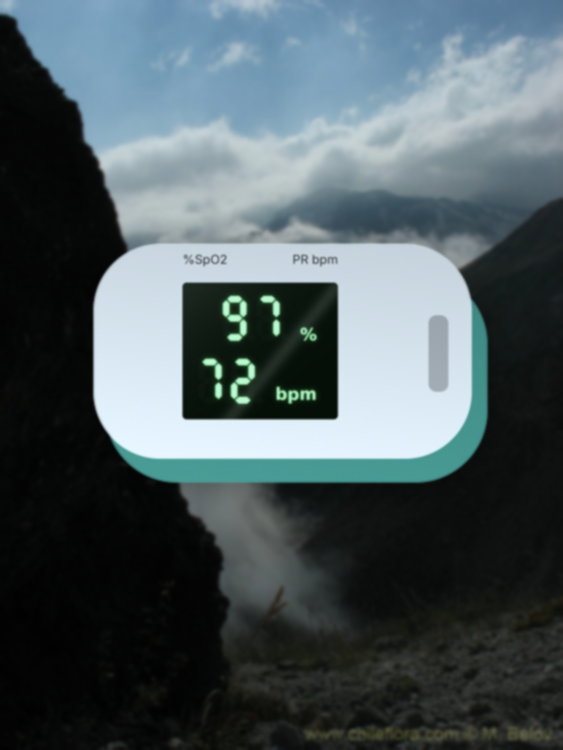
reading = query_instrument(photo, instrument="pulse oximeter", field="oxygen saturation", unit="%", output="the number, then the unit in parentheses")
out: 97 (%)
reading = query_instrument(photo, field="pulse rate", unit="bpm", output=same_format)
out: 72 (bpm)
